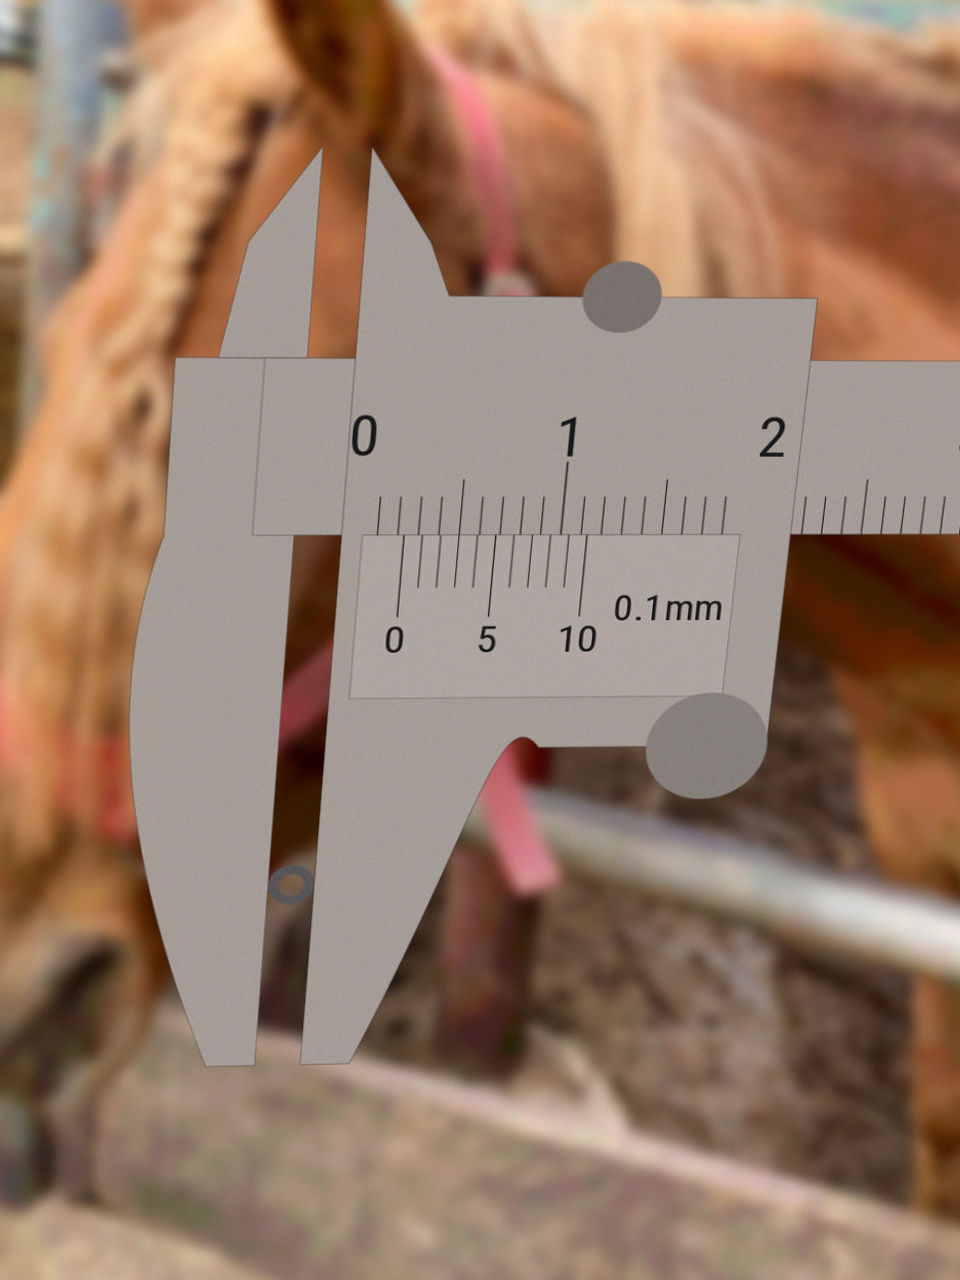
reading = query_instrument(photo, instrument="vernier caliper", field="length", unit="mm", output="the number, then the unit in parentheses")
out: 2.3 (mm)
